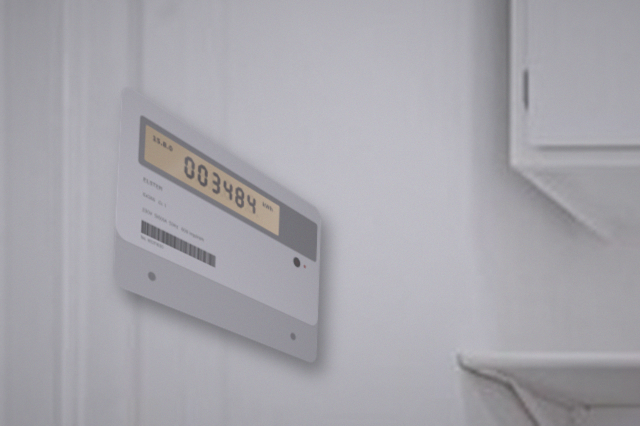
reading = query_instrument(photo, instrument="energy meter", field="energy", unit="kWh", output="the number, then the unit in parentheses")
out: 3484 (kWh)
